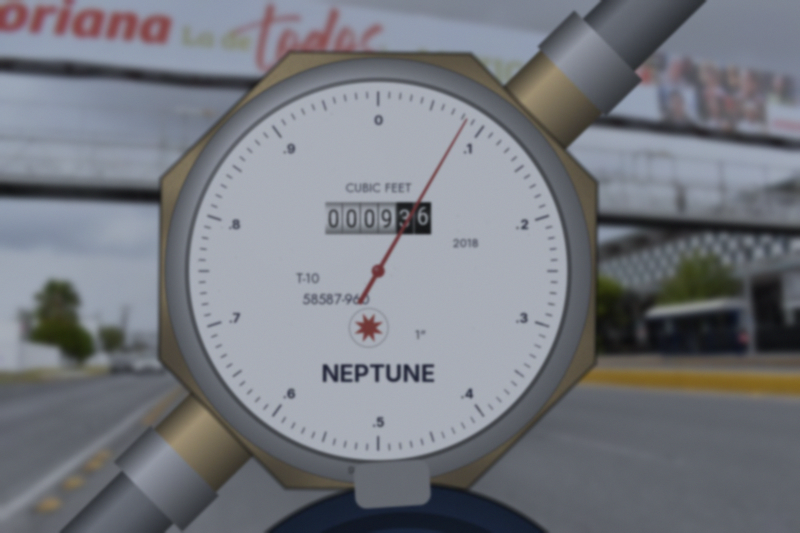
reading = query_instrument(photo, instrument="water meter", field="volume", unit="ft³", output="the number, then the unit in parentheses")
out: 936.08 (ft³)
